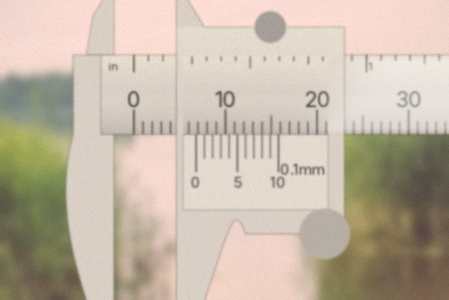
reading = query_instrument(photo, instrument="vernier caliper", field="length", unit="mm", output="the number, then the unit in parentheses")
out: 6.8 (mm)
